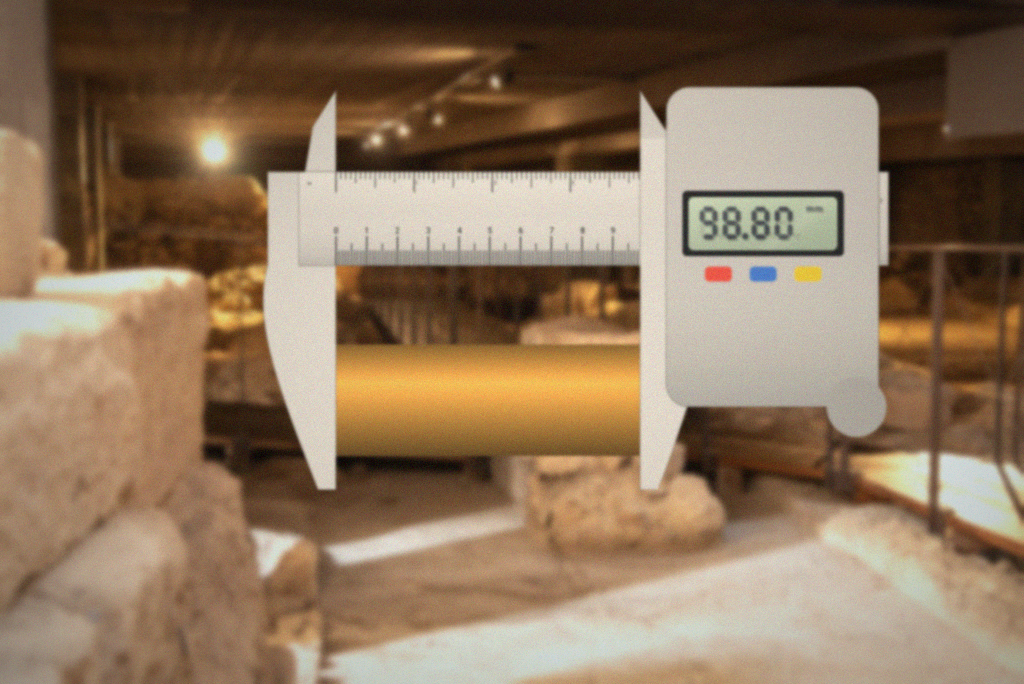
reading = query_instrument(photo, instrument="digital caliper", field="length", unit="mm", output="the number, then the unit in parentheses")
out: 98.80 (mm)
